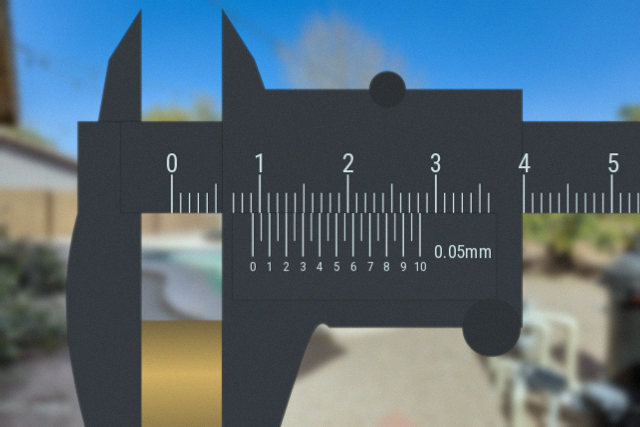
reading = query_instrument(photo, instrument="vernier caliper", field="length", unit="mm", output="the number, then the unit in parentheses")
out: 9.2 (mm)
